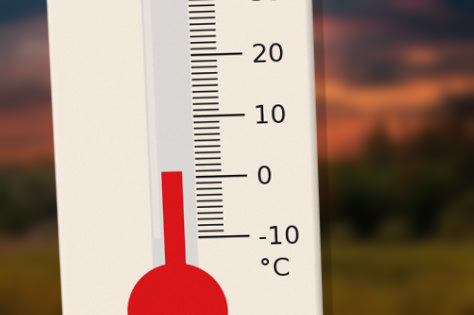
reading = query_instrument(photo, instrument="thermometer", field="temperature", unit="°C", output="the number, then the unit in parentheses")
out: 1 (°C)
